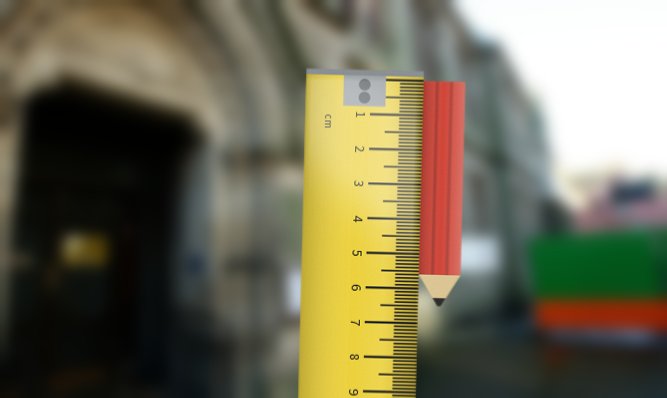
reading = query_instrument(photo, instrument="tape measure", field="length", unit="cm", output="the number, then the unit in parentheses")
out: 6.5 (cm)
